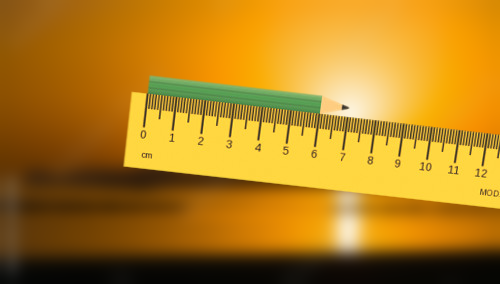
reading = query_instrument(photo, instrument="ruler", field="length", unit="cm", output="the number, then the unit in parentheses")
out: 7 (cm)
